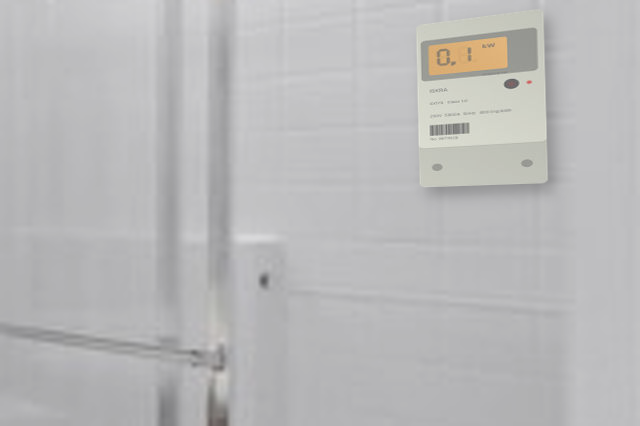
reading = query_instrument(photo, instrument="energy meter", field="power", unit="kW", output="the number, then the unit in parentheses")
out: 0.1 (kW)
